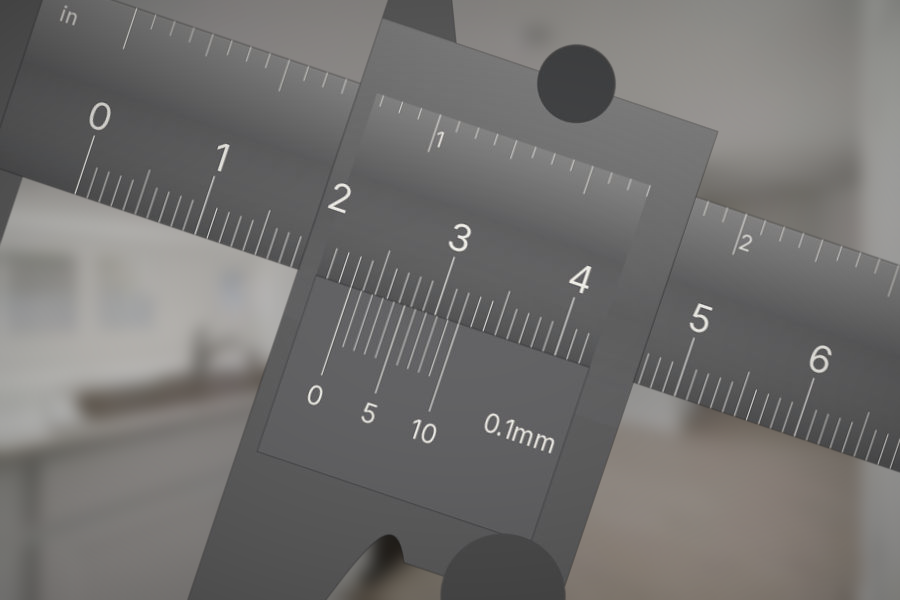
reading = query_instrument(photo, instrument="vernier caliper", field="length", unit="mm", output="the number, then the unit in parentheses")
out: 23.0 (mm)
